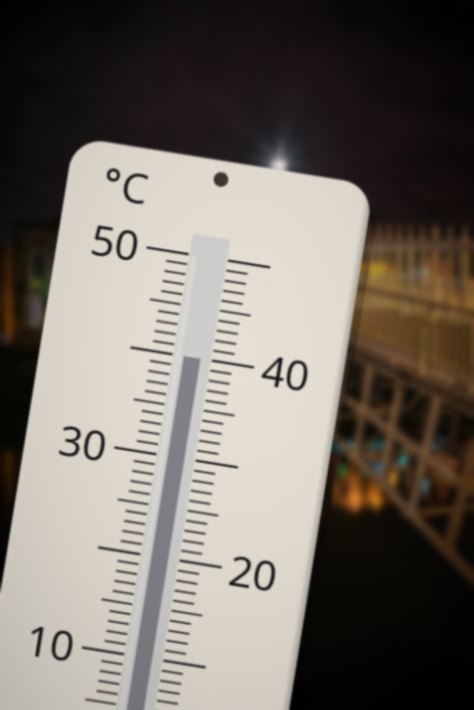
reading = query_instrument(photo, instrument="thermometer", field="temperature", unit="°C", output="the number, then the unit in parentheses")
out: 40 (°C)
